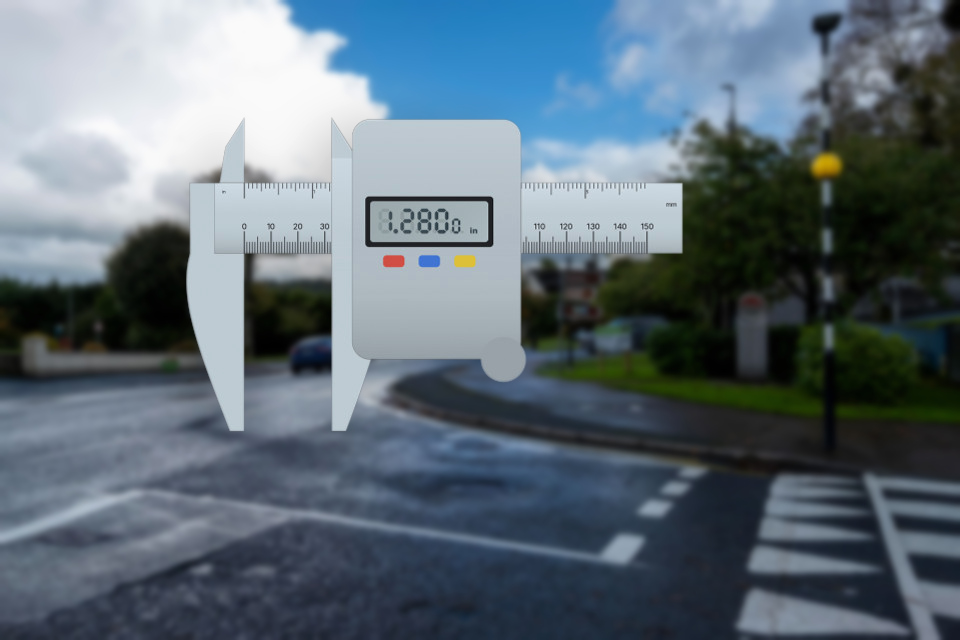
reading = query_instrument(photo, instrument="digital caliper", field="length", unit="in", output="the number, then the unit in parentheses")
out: 1.2800 (in)
